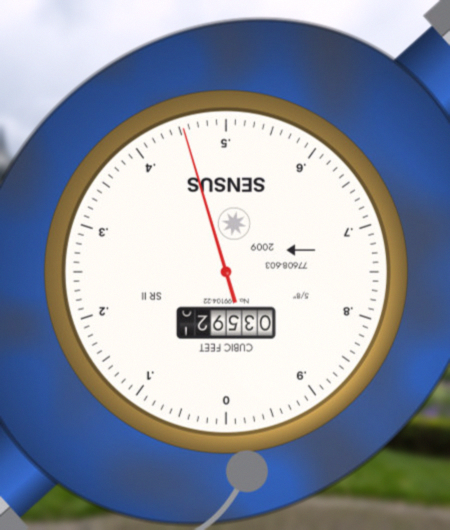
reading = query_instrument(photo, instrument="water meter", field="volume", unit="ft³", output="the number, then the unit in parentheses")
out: 35921.45 (ft³)
